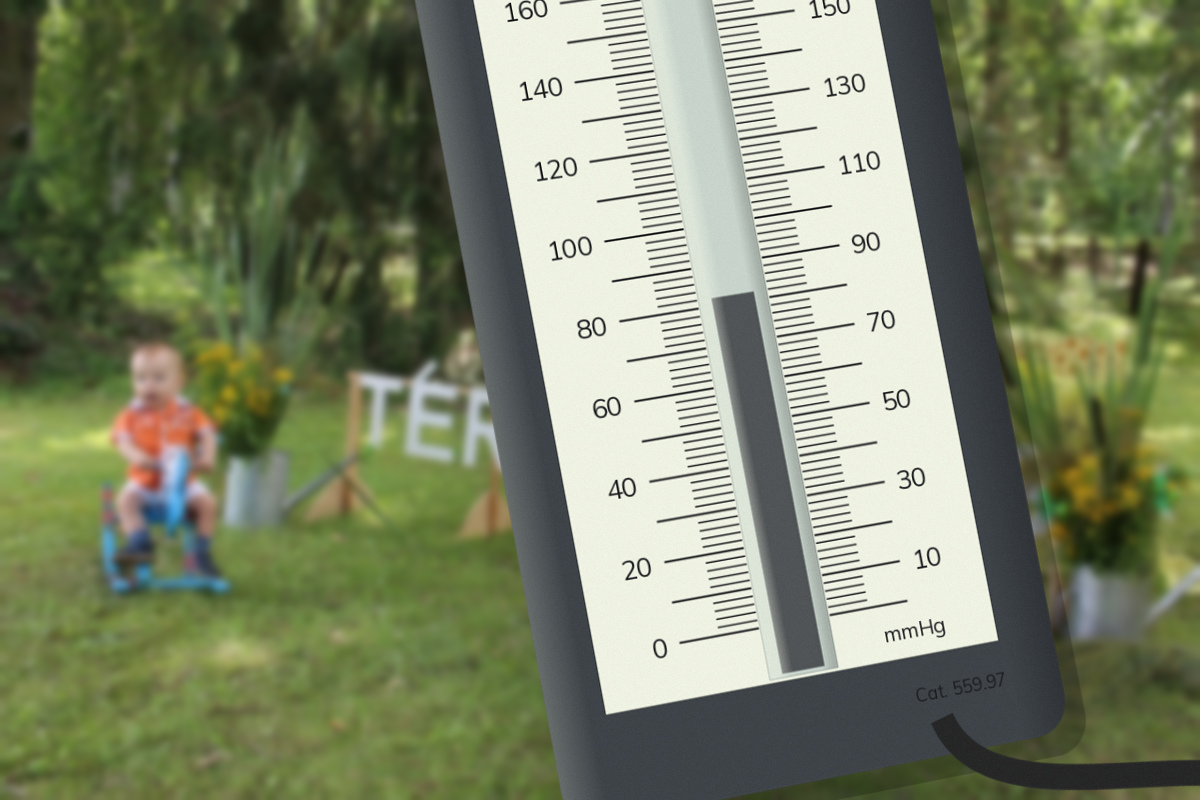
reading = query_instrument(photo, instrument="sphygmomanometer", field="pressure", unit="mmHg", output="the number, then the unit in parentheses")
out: 82 (mmHg)
